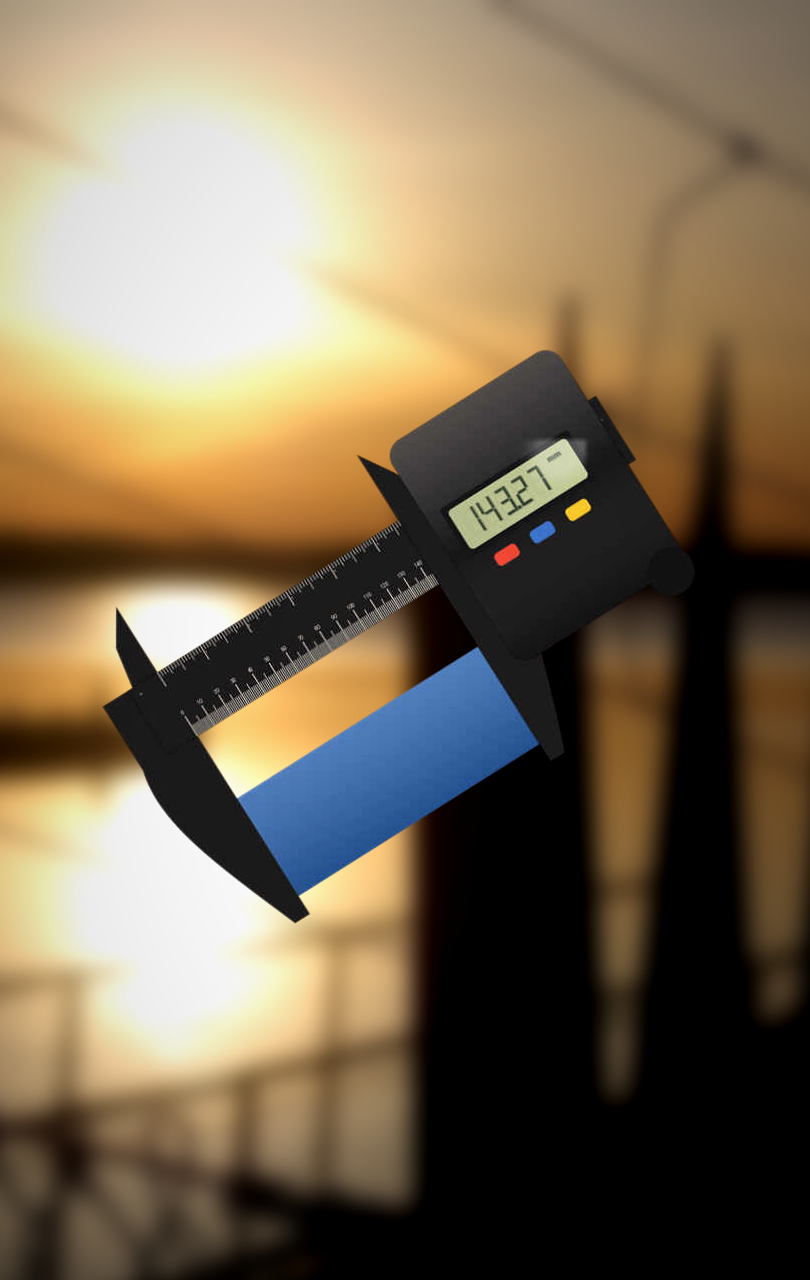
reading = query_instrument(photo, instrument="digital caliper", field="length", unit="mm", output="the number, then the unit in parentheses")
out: 143.27 (mm)
